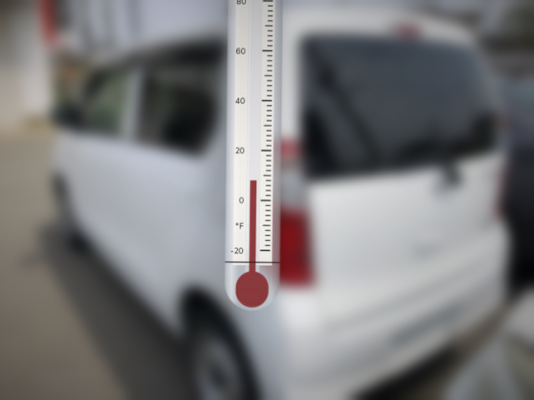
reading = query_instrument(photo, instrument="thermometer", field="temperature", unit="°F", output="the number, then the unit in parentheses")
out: 8 (°F)
